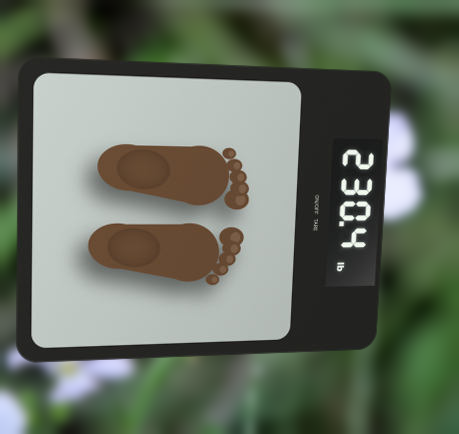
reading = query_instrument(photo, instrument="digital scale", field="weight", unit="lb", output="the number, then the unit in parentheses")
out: 230.4 (lb)
